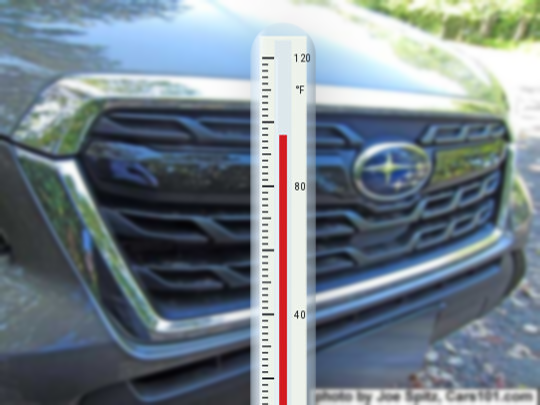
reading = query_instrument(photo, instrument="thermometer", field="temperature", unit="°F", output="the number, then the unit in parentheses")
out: 96 (°F)
